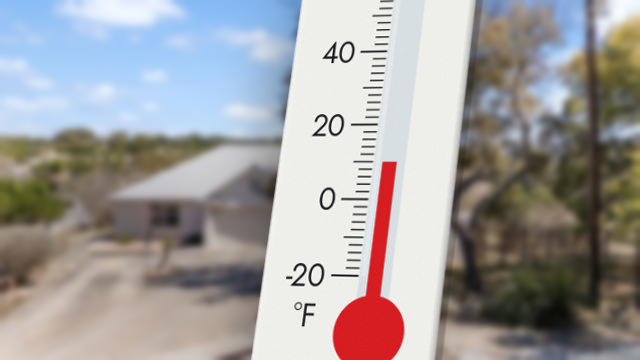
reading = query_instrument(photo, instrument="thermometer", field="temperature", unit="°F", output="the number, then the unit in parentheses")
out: 10 (°F)
